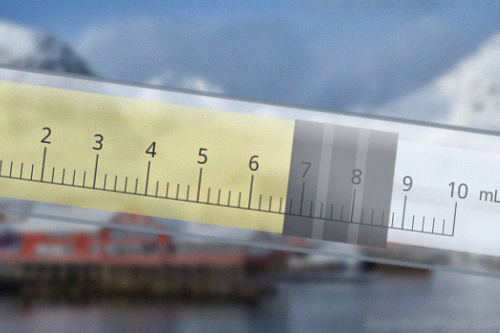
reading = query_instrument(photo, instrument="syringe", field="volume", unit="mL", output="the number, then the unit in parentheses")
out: 6.7 (mL)
